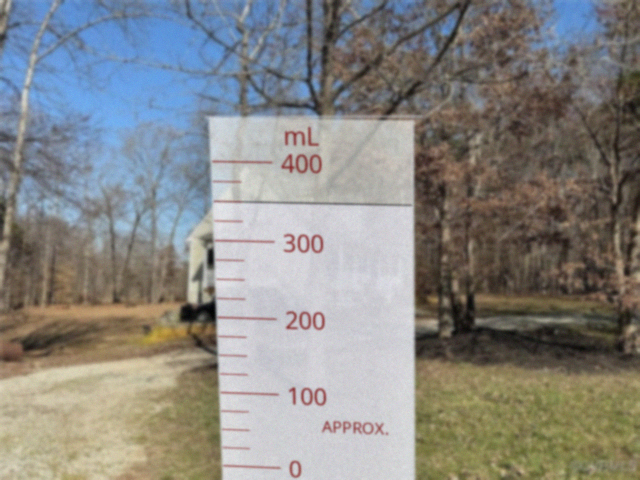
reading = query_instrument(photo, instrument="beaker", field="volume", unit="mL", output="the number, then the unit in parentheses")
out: 350 (mL)
